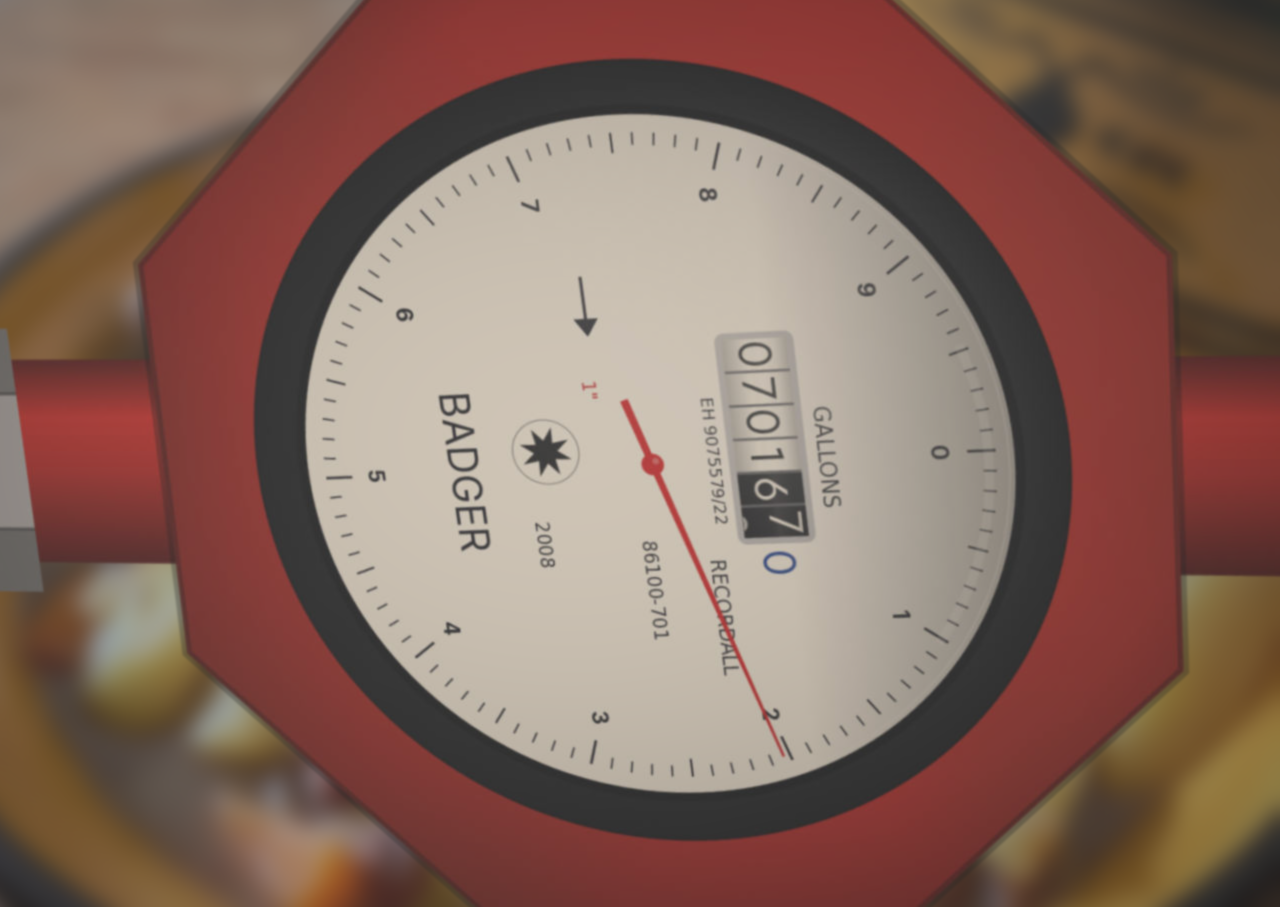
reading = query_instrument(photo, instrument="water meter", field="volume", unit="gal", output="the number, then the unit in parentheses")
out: 701672.0 (gal)
